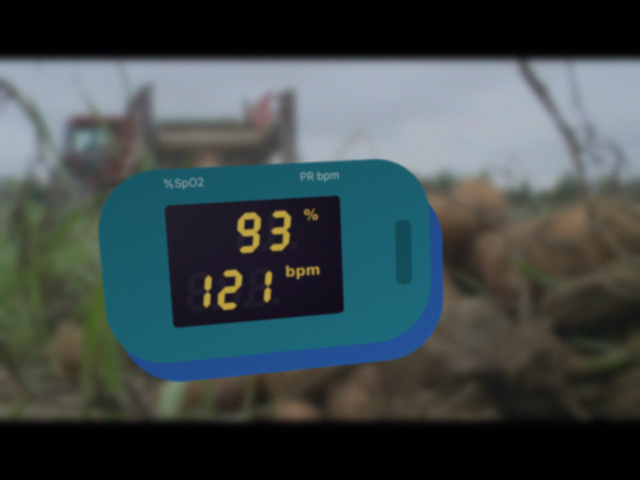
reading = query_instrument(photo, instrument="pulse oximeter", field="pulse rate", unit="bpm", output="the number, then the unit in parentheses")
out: 121 (bpm)
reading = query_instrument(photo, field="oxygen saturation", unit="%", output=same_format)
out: 93 (%)
